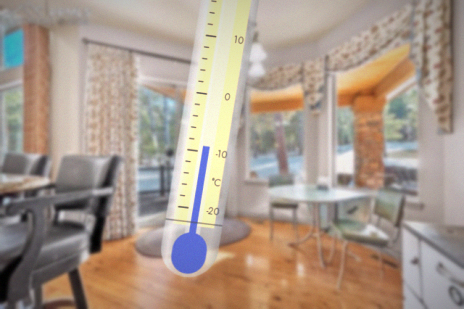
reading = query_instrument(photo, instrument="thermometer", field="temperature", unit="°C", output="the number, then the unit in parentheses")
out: -9 (°C)
